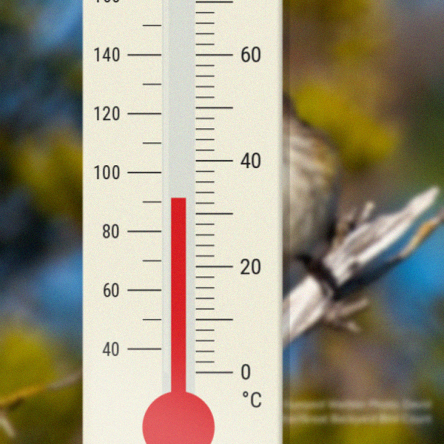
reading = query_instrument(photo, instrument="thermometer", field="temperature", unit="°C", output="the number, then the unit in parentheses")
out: 33 (°C)
